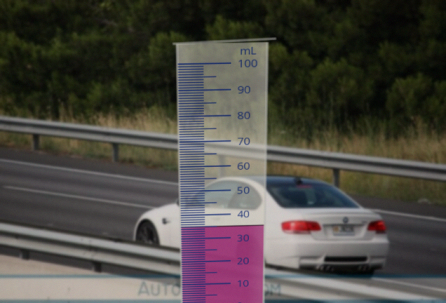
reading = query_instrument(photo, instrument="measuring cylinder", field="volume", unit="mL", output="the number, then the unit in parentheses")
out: 35 (mL)
